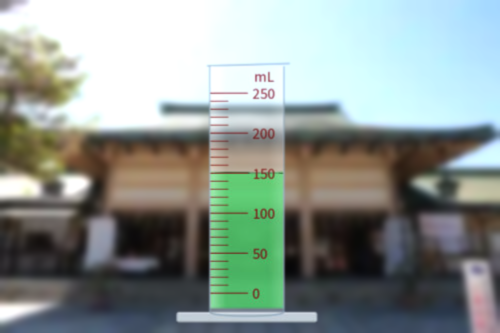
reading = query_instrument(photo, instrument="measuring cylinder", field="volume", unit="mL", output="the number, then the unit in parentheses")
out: 150 (mL)
